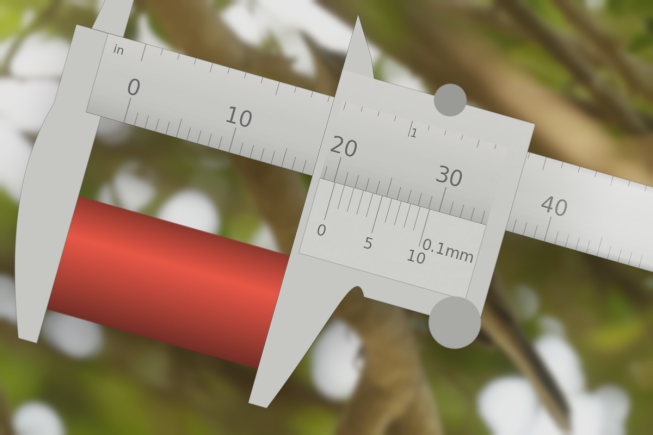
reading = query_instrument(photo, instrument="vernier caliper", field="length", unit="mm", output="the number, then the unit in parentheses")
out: 20.1 (mm)
